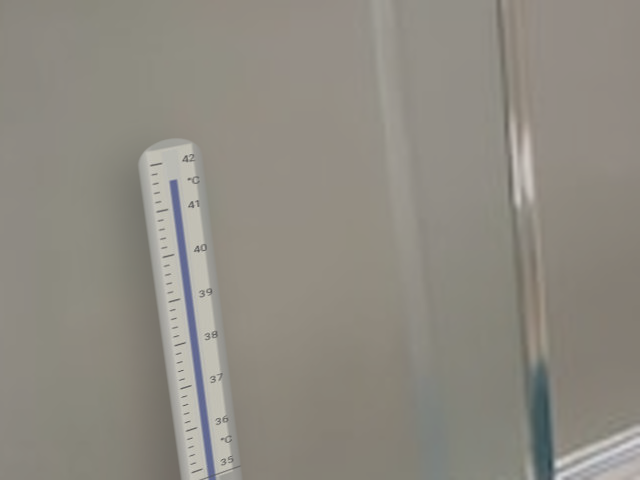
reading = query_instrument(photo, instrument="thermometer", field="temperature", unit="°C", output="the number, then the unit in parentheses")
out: 41.6 (°C)
